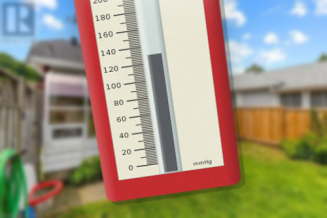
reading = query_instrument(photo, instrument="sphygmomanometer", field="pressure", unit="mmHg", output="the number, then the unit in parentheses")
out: 130 (mmHg)
